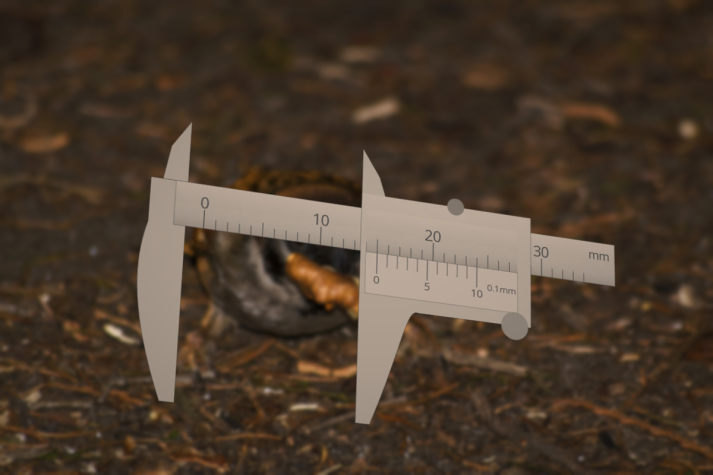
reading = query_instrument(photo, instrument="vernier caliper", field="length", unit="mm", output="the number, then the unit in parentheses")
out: 15.0 (mm)
